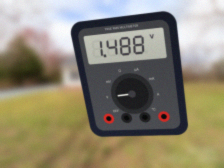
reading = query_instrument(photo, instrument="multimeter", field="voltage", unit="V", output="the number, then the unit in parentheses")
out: 1.488 (V)
